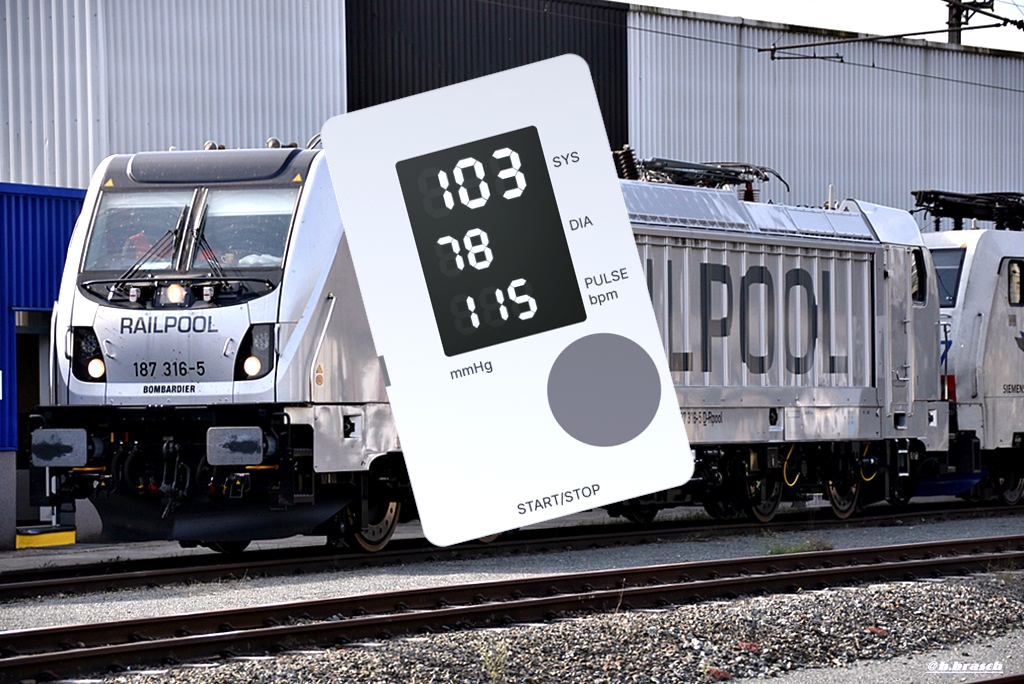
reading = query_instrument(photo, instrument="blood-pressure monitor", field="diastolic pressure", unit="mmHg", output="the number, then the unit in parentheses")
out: 78 (mmHg)
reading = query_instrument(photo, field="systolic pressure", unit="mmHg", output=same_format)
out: 103 (mmHg)
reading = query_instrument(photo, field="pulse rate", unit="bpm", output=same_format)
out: 115 (bpm)
